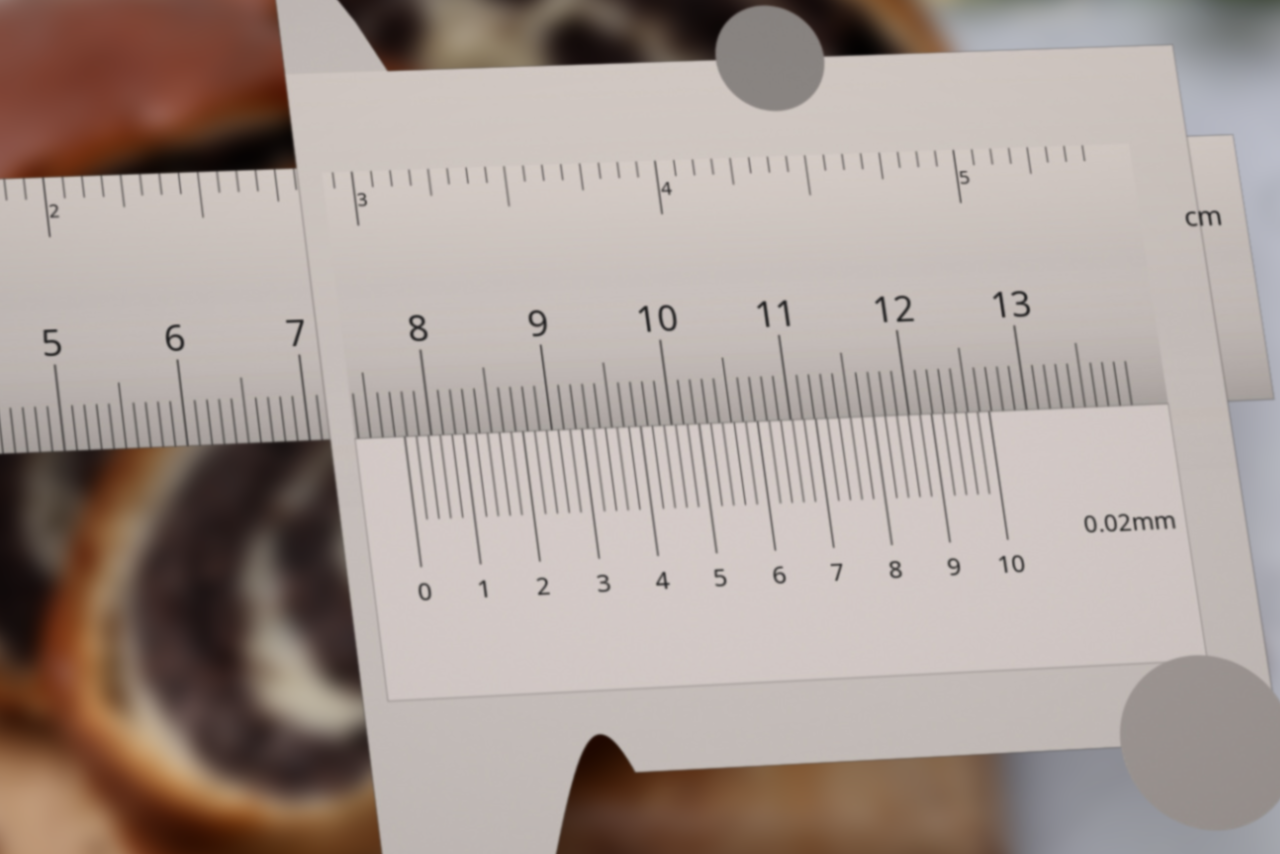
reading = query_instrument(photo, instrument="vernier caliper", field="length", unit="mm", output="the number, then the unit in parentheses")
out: 77.8 (mm)
